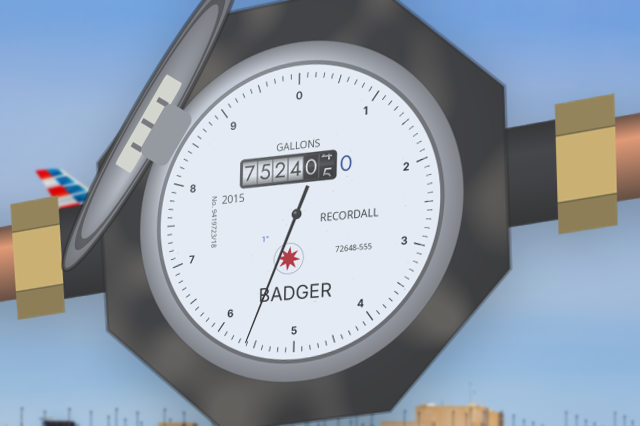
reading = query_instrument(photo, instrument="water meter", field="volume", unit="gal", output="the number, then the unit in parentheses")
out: 7524045.6 (gal)
